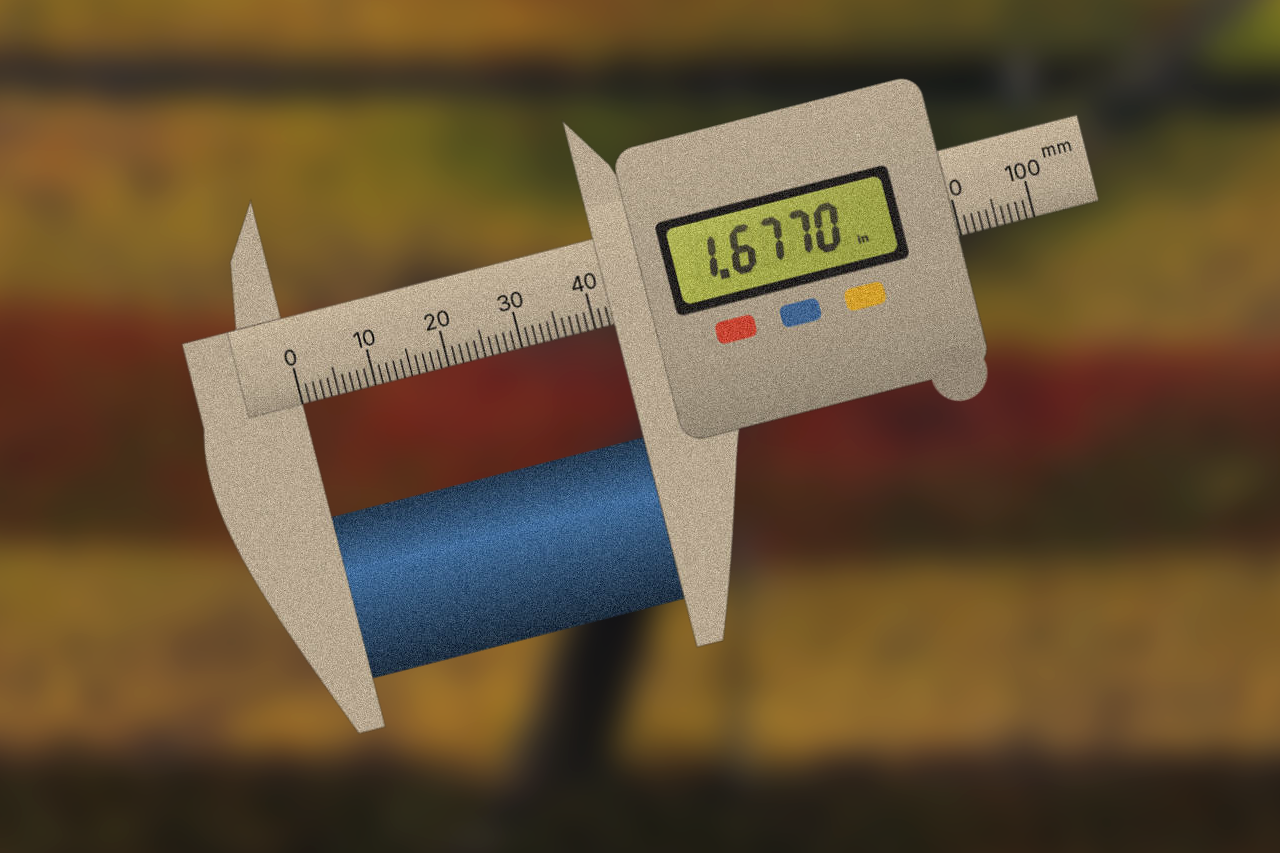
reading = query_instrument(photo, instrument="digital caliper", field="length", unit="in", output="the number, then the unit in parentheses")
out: 1.6770 (in)
